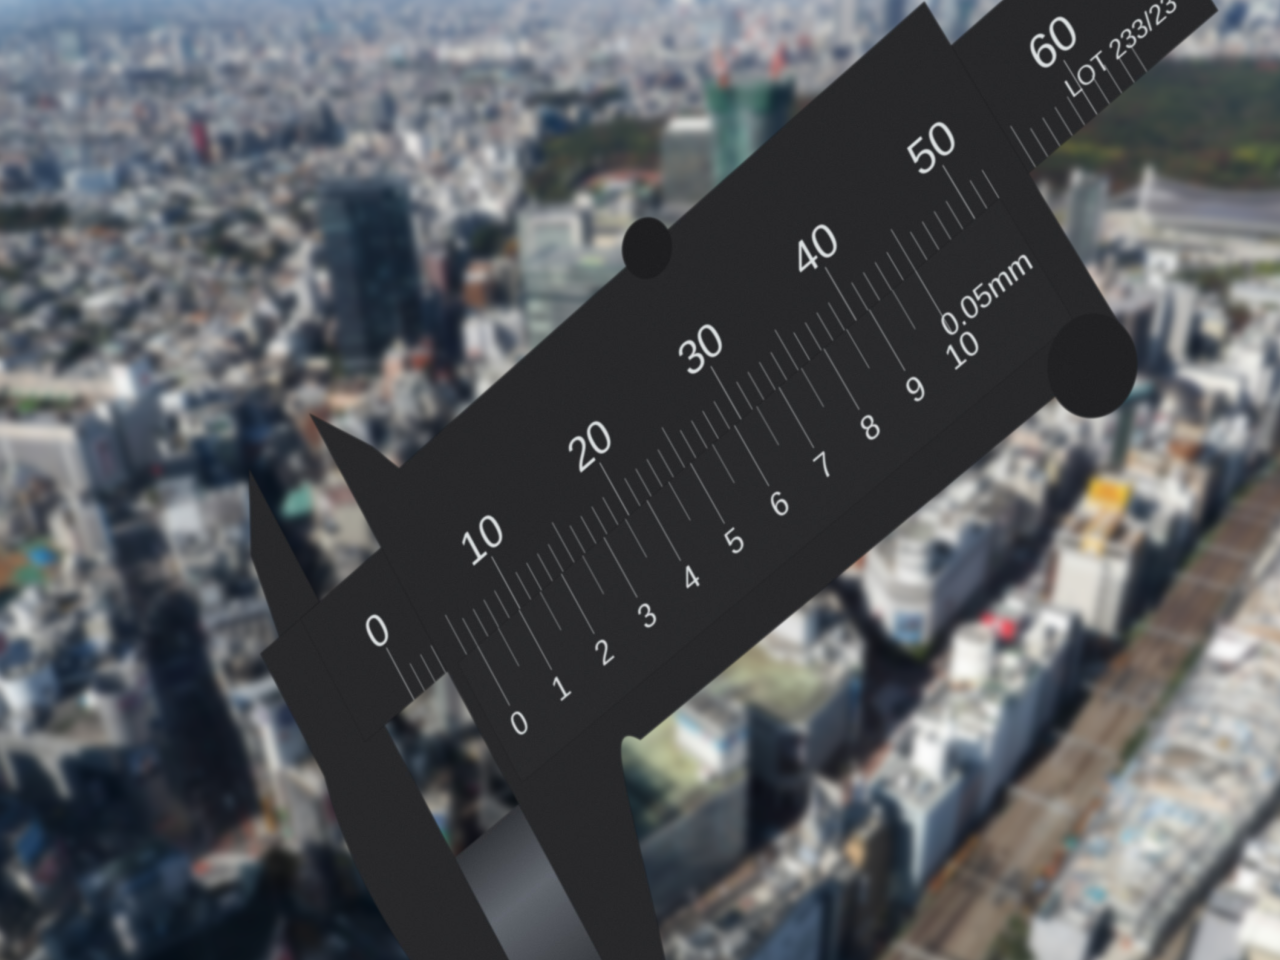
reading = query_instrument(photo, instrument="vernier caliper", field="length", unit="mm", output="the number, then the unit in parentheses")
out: 6.0 (mm)
